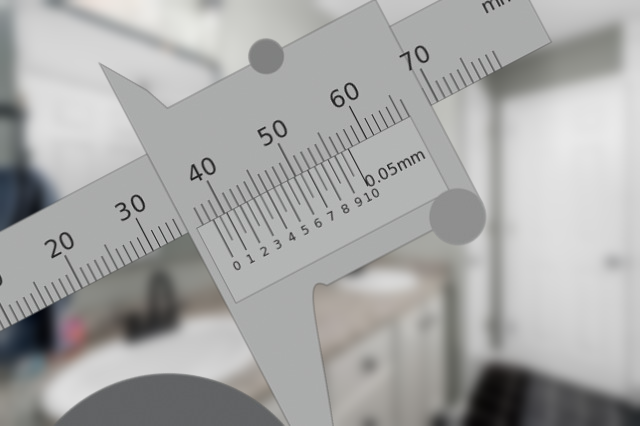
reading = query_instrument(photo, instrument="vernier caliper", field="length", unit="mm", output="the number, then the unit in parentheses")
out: 38.4 (mm)
